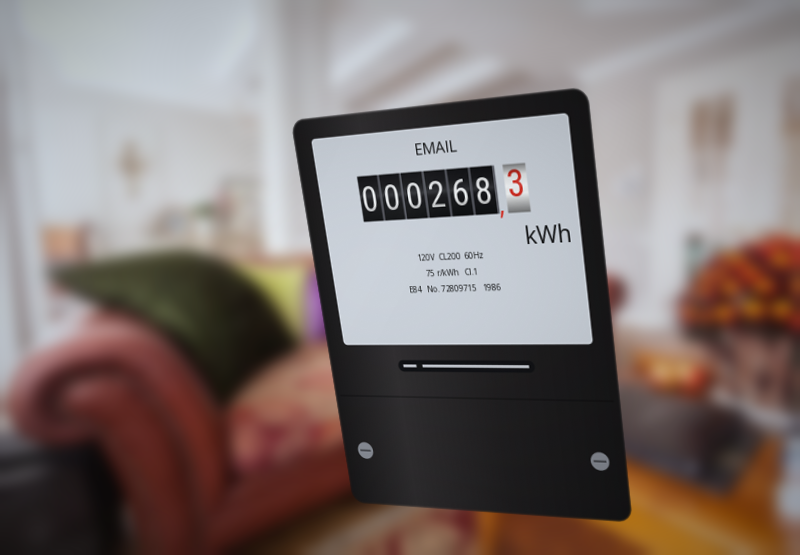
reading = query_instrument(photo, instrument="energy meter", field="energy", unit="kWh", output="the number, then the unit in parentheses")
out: 268.3 (kWh)
